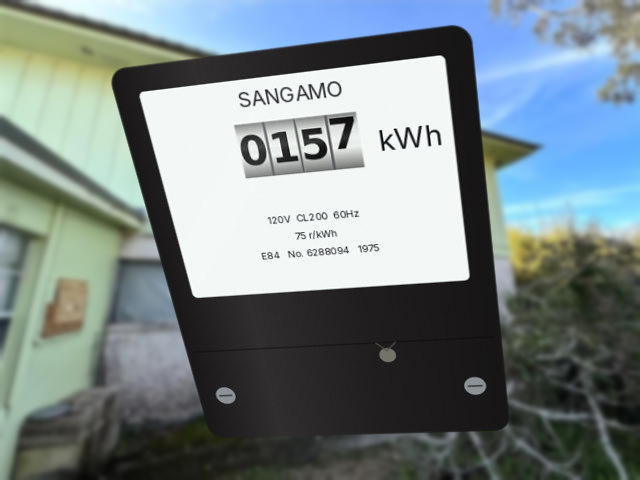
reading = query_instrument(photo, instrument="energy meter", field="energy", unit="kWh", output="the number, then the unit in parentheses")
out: 157 (kWh)
